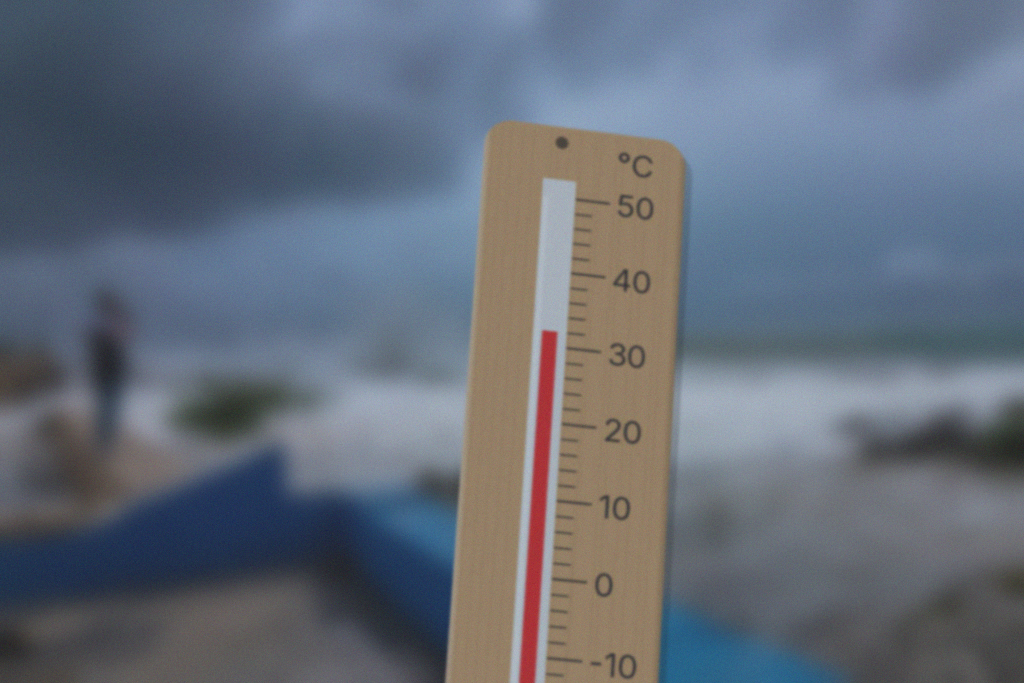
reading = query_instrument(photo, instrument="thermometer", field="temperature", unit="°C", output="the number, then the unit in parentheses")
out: 32 (°C)
